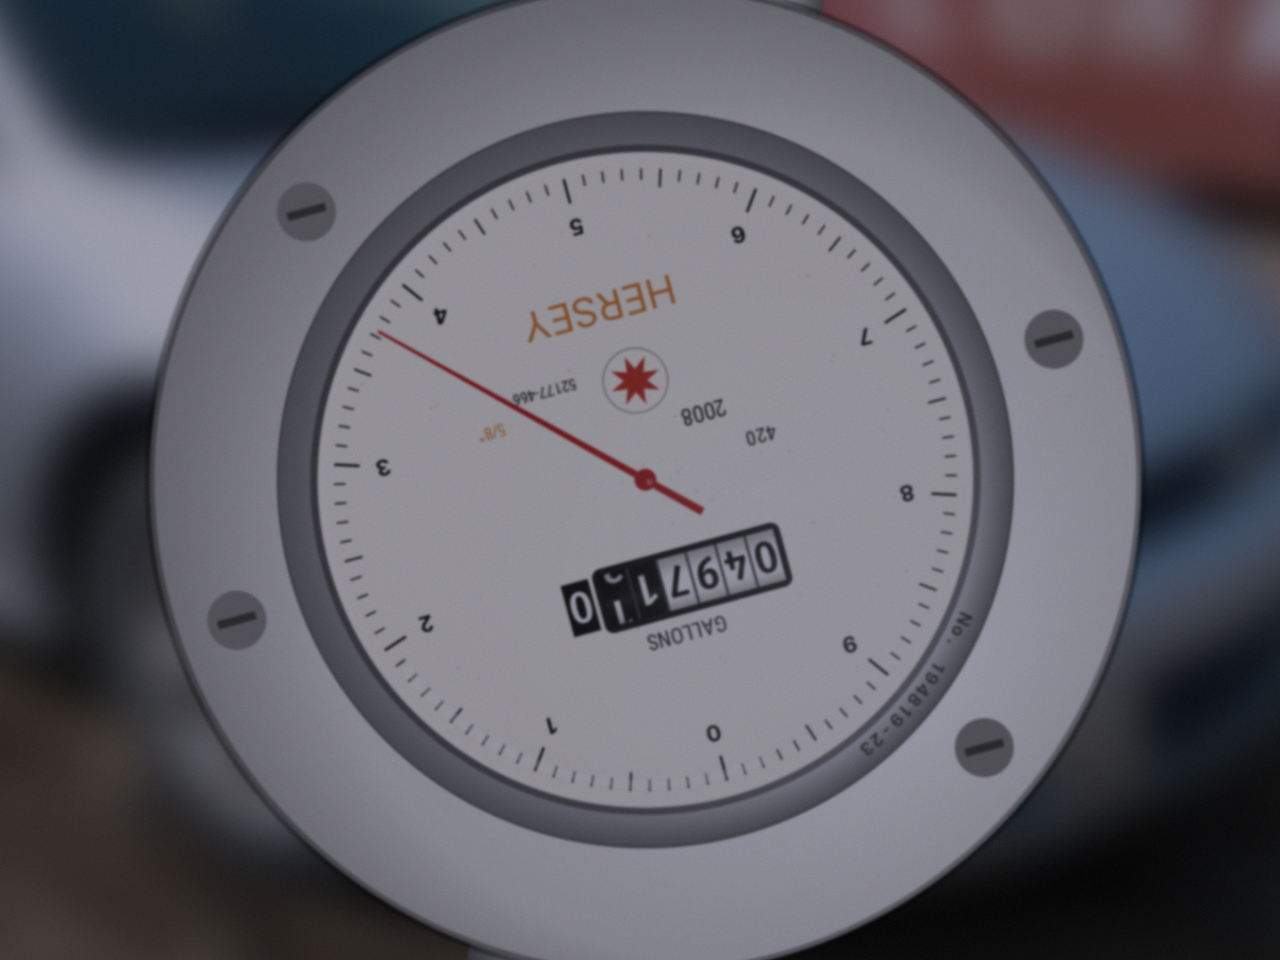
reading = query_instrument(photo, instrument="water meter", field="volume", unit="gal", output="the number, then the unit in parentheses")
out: 497113.7 (gal)
